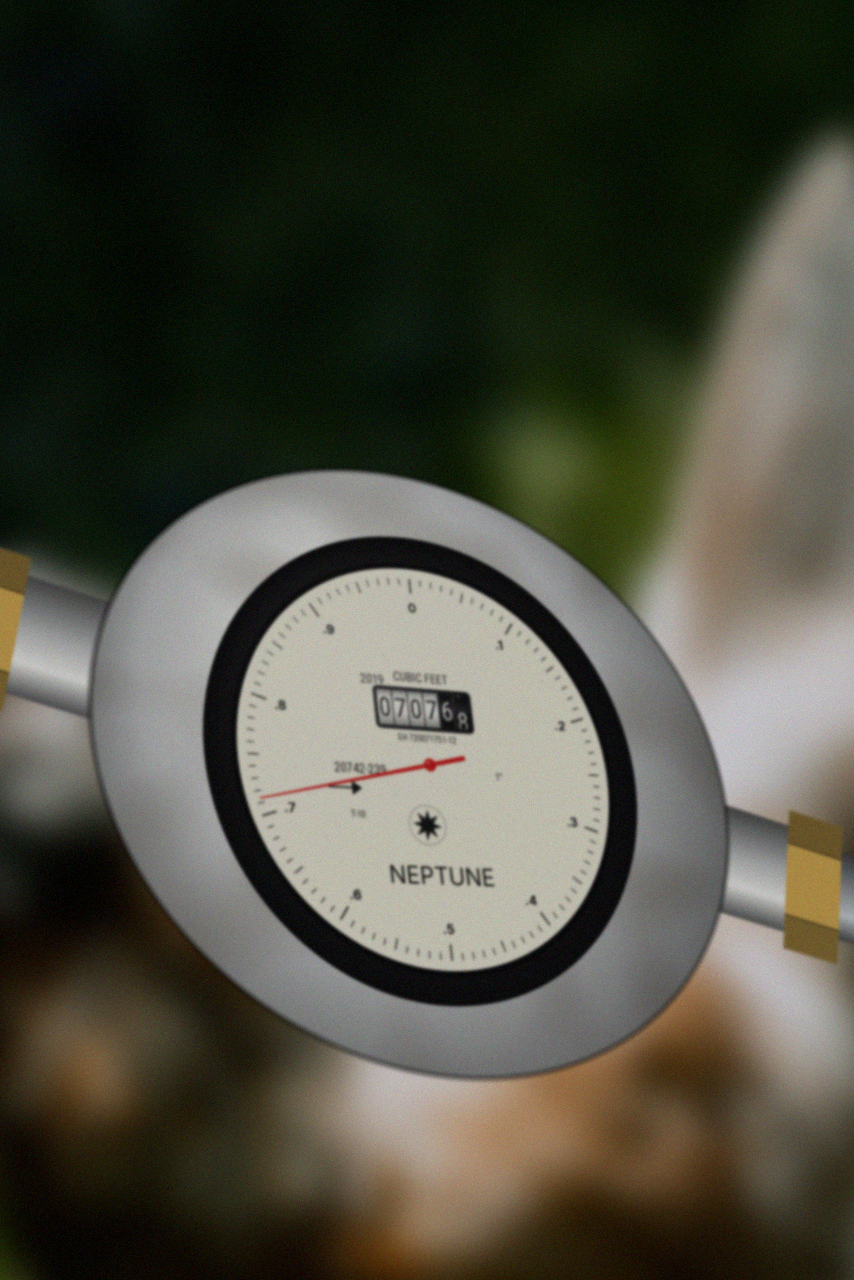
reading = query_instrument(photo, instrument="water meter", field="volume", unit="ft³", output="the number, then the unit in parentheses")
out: 70767.71 (ft³)
